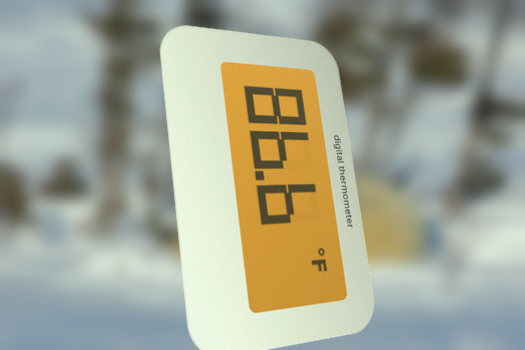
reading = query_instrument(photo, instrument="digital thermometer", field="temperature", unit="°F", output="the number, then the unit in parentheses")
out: 86.6 (°F)
